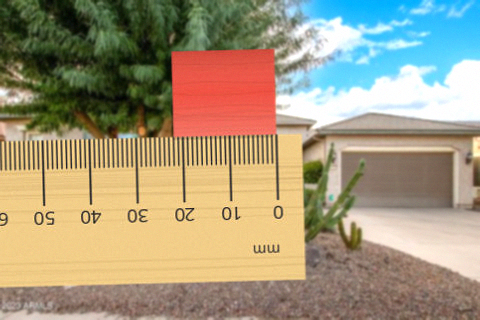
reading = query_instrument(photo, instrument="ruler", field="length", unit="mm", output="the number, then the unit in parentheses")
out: 22 (mm)
